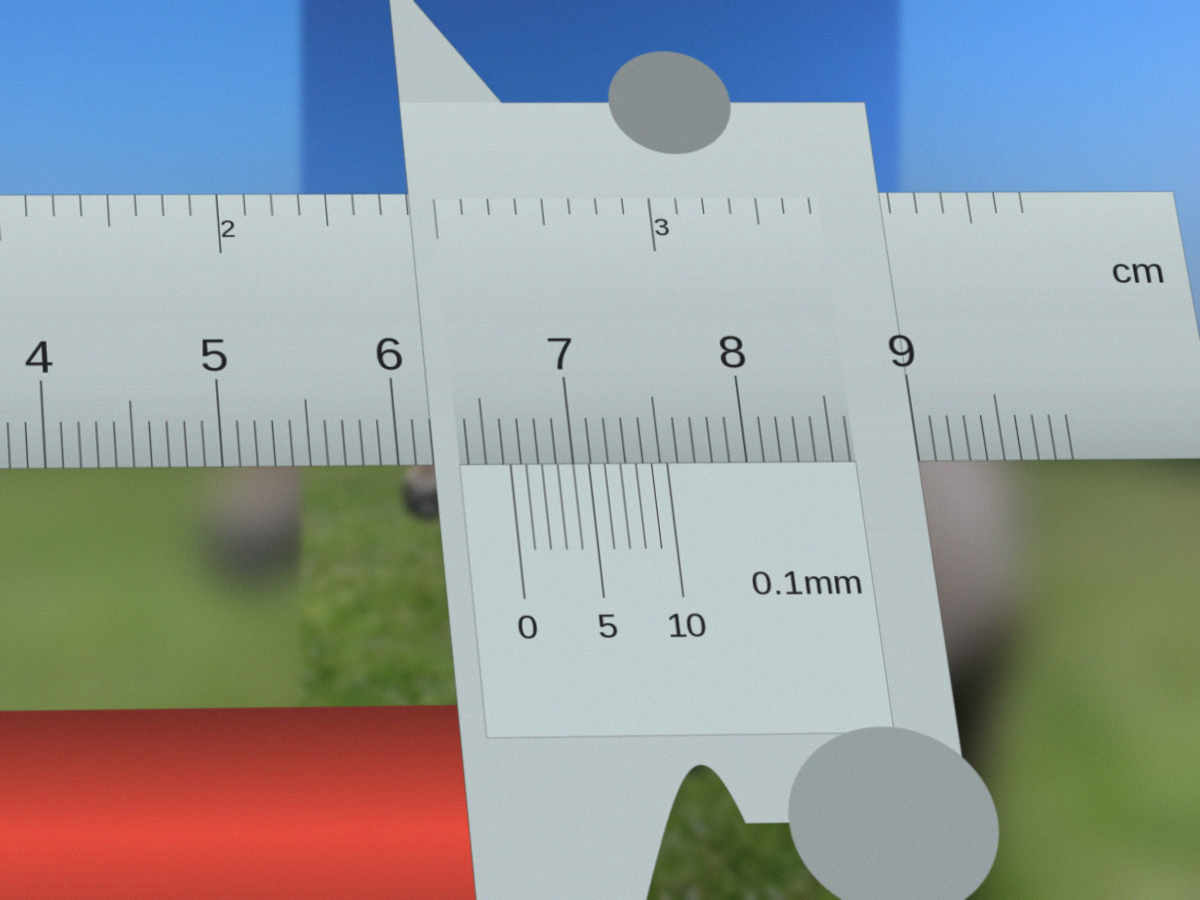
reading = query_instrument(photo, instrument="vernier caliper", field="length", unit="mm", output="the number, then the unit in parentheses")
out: 66.4 (mm)
